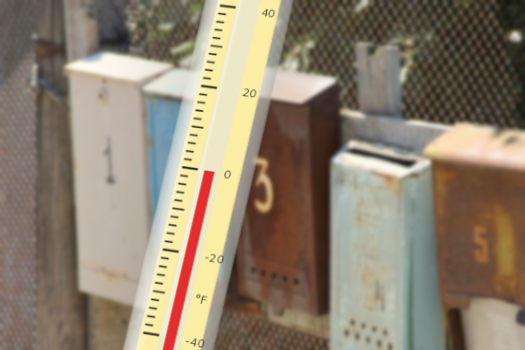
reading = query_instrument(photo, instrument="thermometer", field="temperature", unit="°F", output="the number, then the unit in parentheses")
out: 0 (°F)
